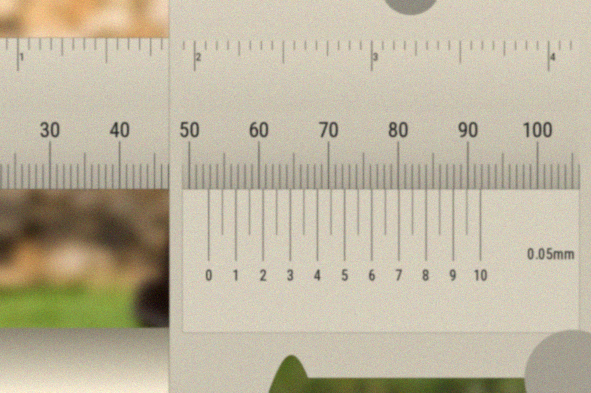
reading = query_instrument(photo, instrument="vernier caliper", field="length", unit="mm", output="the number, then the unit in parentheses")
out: 52.8 (mm)
